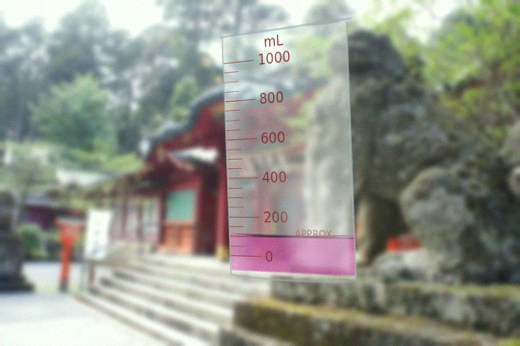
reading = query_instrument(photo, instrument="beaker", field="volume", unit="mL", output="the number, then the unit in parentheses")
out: 100 (mL)
